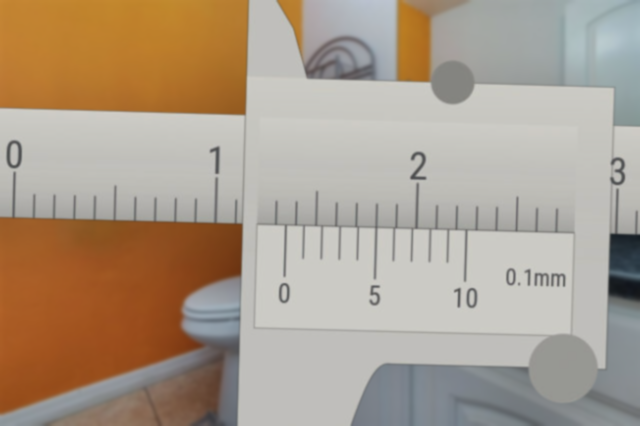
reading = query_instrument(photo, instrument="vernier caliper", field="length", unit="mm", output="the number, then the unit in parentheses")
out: 13.5 (mm)
